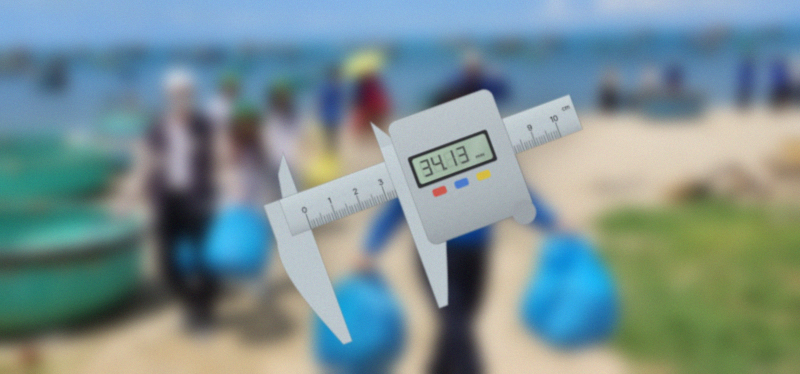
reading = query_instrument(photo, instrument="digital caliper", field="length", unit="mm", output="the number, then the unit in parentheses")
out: 34.13 (mm)
